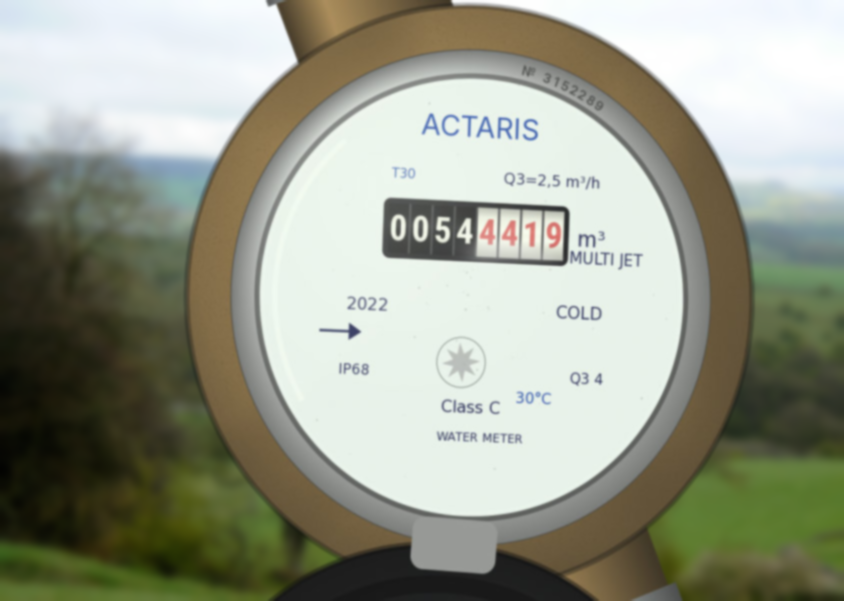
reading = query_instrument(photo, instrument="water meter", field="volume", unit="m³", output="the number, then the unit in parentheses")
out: 54.4419 (m³)
